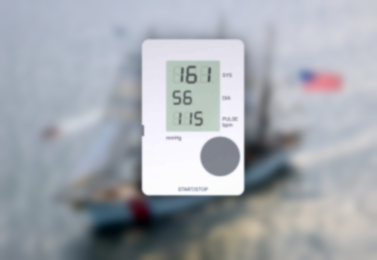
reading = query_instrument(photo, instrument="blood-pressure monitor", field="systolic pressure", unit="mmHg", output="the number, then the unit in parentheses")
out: 161 (mmHg)
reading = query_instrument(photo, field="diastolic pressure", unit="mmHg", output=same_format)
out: 56 (mmHg)
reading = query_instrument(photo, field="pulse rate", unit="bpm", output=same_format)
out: 115 (bpm)
